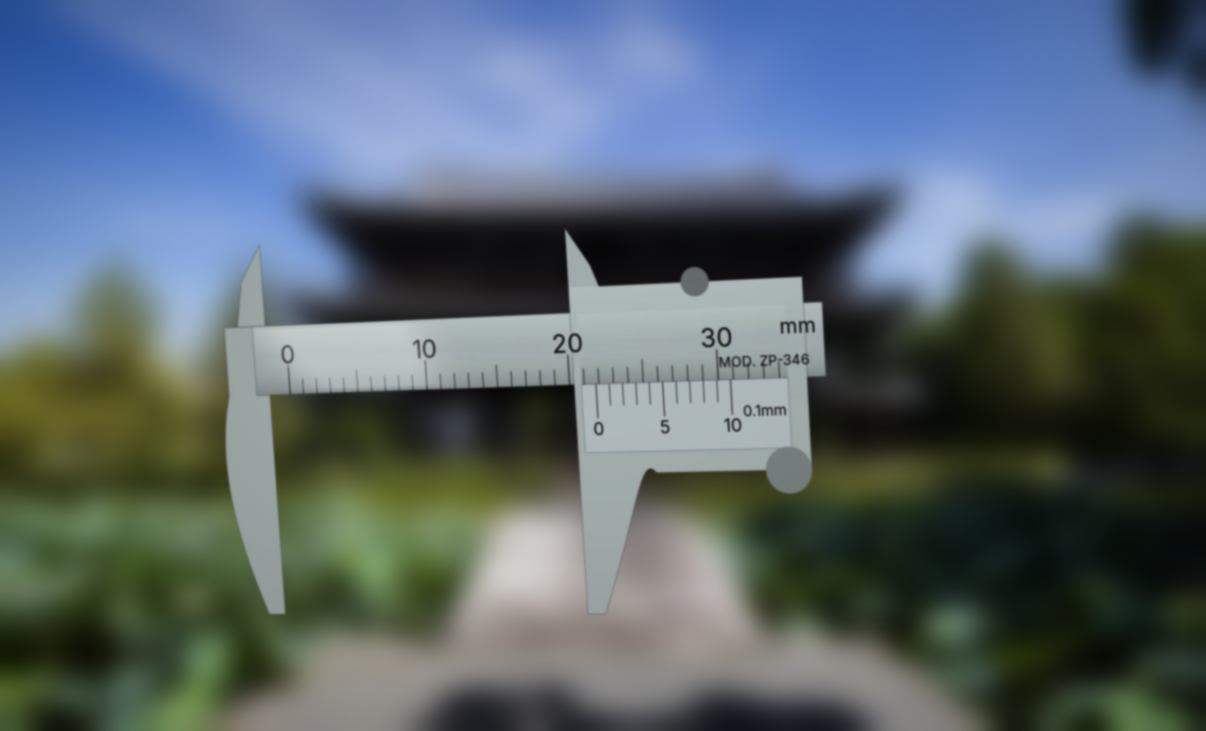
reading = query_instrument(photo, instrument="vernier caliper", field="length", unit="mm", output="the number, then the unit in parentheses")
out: 21.8 (mm)
